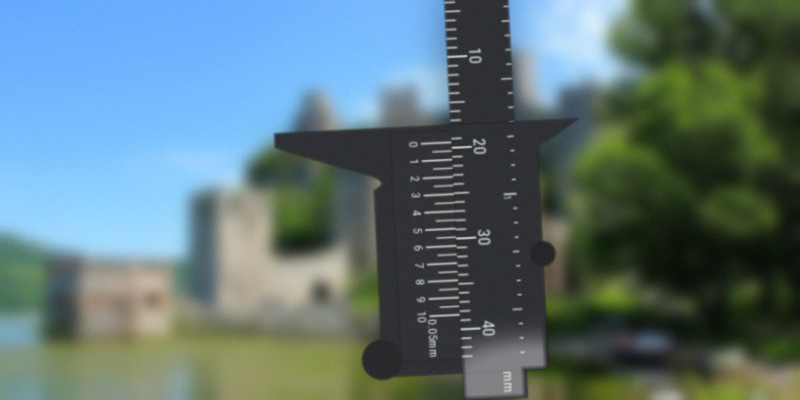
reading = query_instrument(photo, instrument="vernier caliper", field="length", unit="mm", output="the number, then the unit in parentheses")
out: 19.4 (mm)
